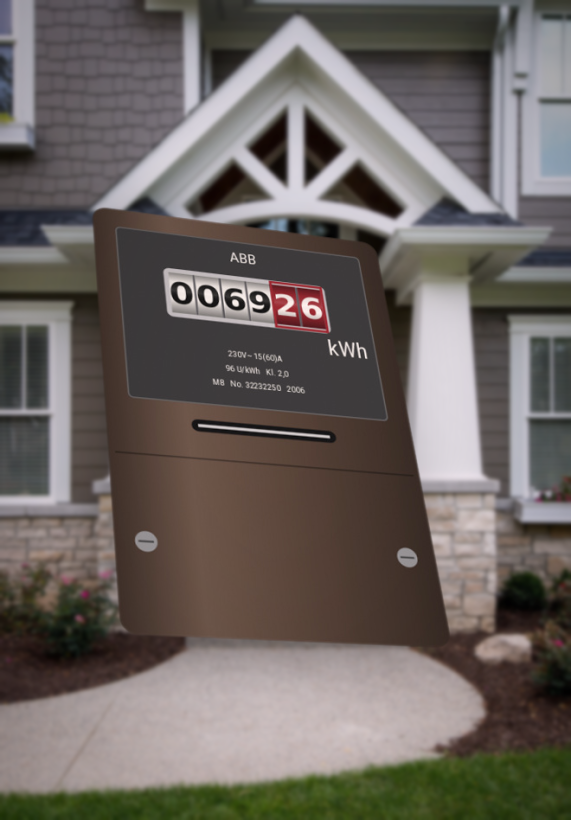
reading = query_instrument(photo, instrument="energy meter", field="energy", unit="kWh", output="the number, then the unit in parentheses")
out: 69.26 (kWh)
